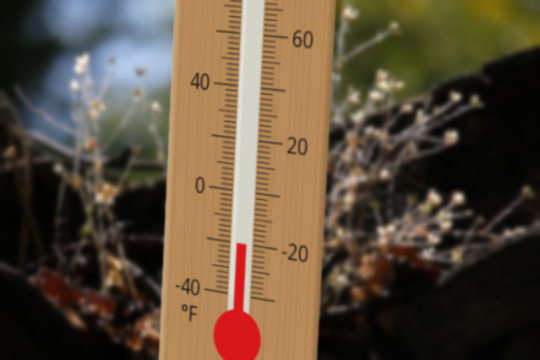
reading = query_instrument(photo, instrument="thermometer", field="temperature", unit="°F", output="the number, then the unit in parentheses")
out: -20 (°F)
